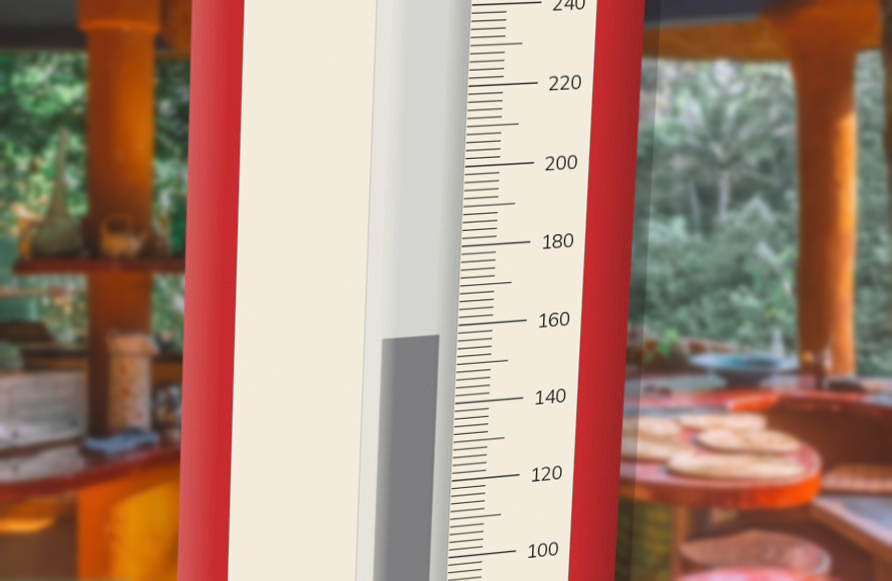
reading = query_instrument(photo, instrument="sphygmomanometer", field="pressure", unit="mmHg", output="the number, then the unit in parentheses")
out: 158 (mmHg)
